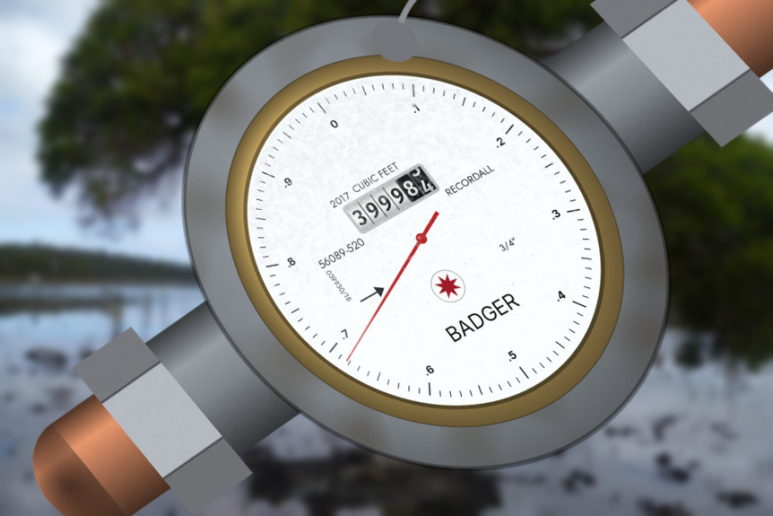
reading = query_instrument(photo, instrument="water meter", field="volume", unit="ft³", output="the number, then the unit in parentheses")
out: 399983.68 (ft³)
